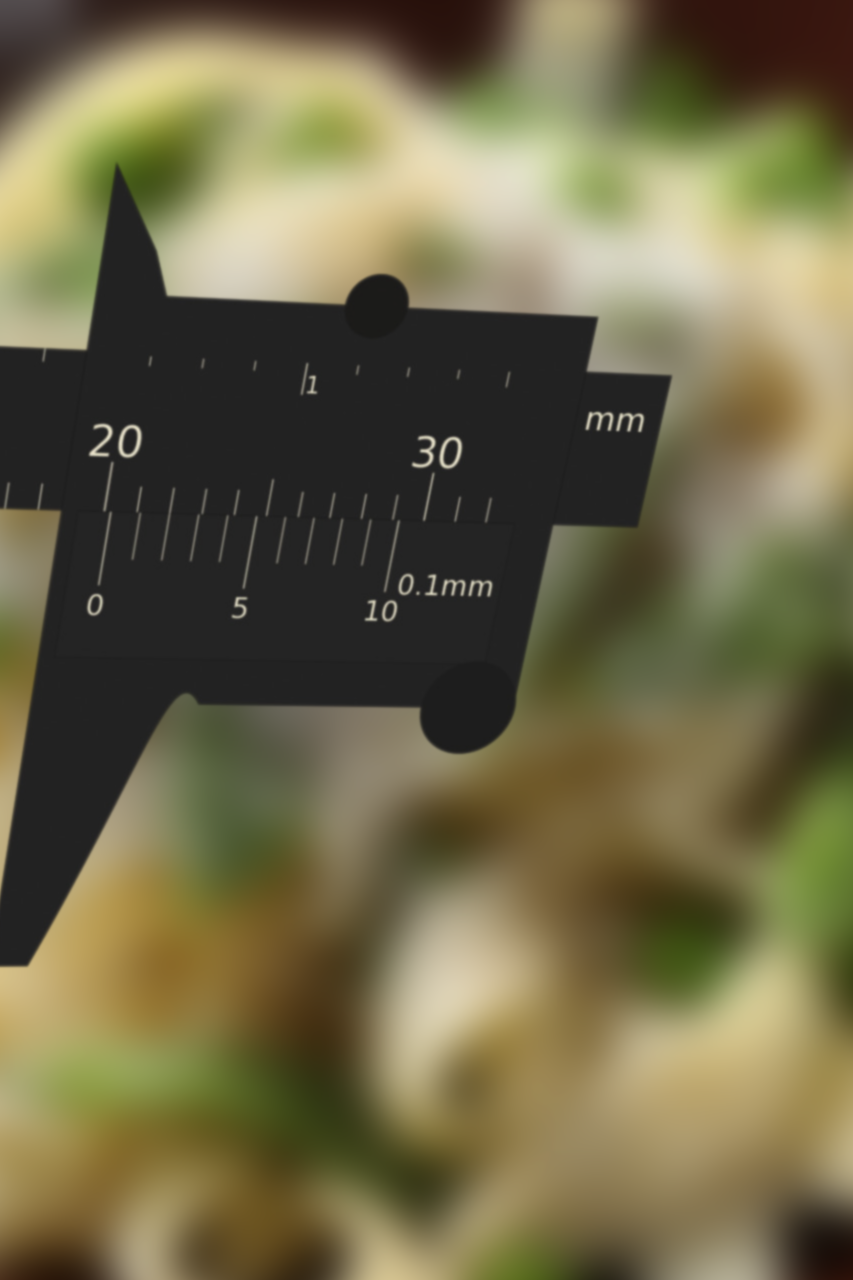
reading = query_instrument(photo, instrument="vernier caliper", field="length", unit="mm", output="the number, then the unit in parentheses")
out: 20.2 (mm)
